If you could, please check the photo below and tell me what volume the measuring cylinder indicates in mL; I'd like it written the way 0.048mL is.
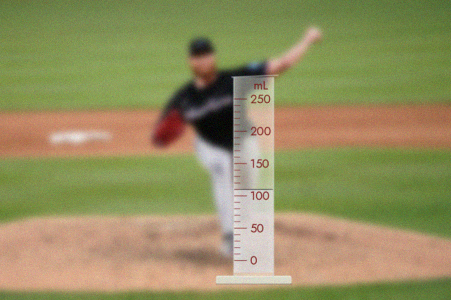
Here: 110mL
